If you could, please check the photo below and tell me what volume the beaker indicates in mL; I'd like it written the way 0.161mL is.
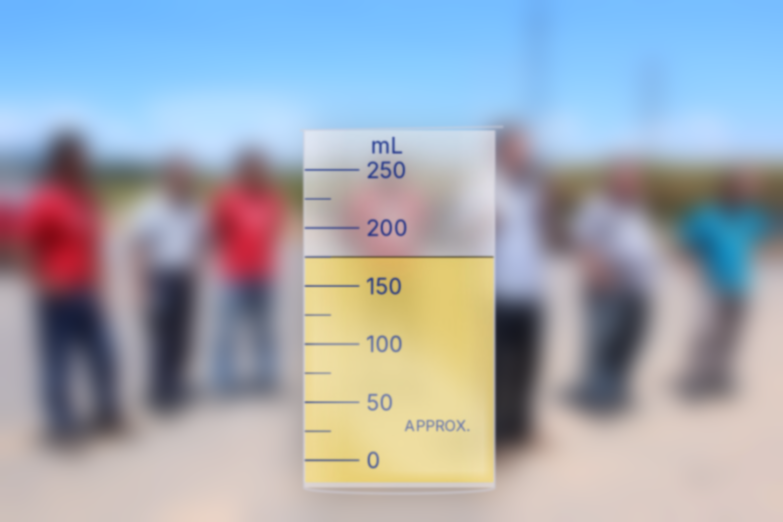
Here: 175mL
